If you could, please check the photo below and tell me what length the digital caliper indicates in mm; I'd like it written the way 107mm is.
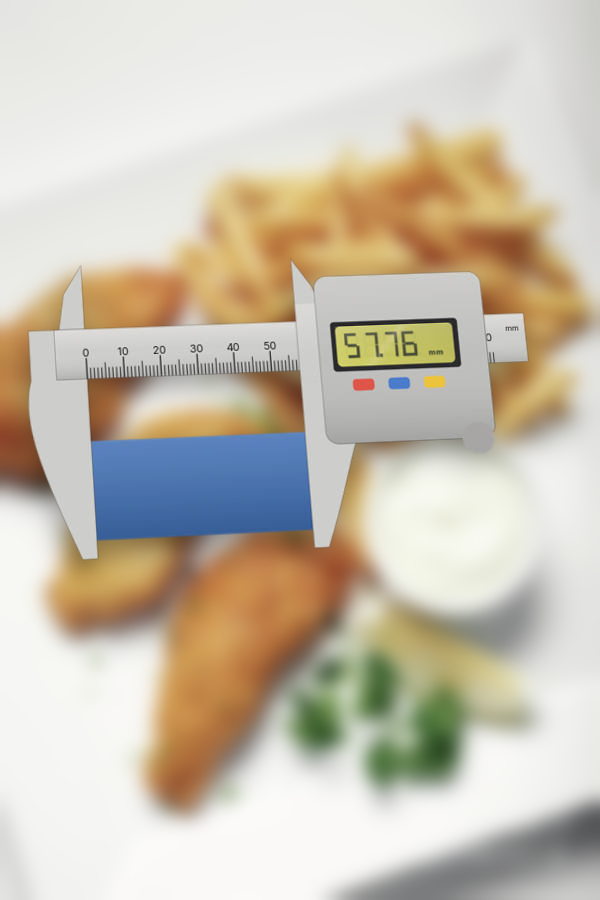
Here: 57.76mm
